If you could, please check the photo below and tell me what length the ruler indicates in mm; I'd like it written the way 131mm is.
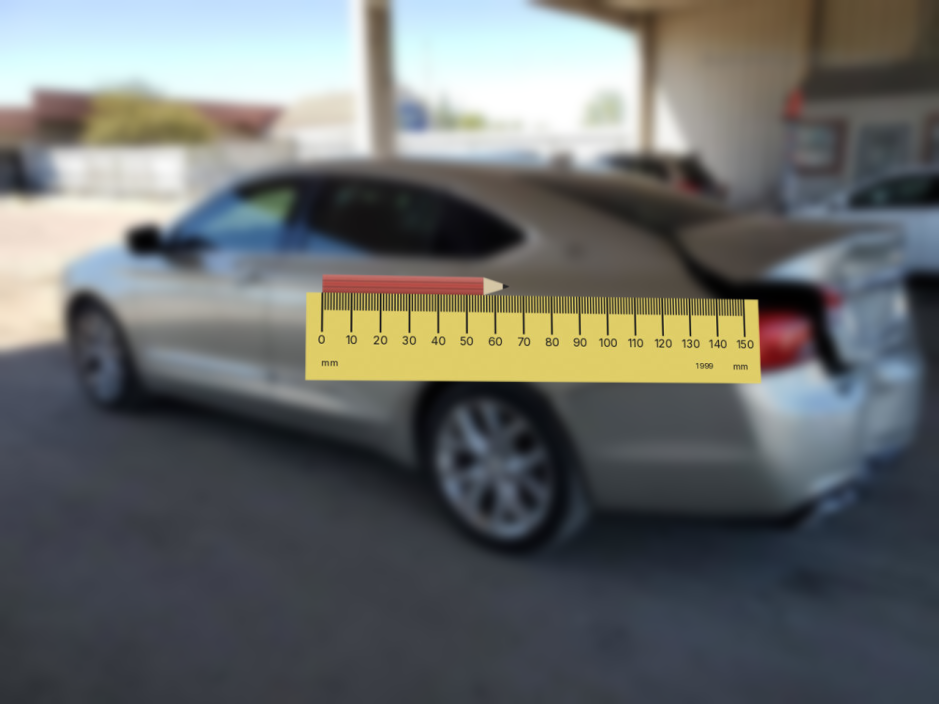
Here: 65mm
